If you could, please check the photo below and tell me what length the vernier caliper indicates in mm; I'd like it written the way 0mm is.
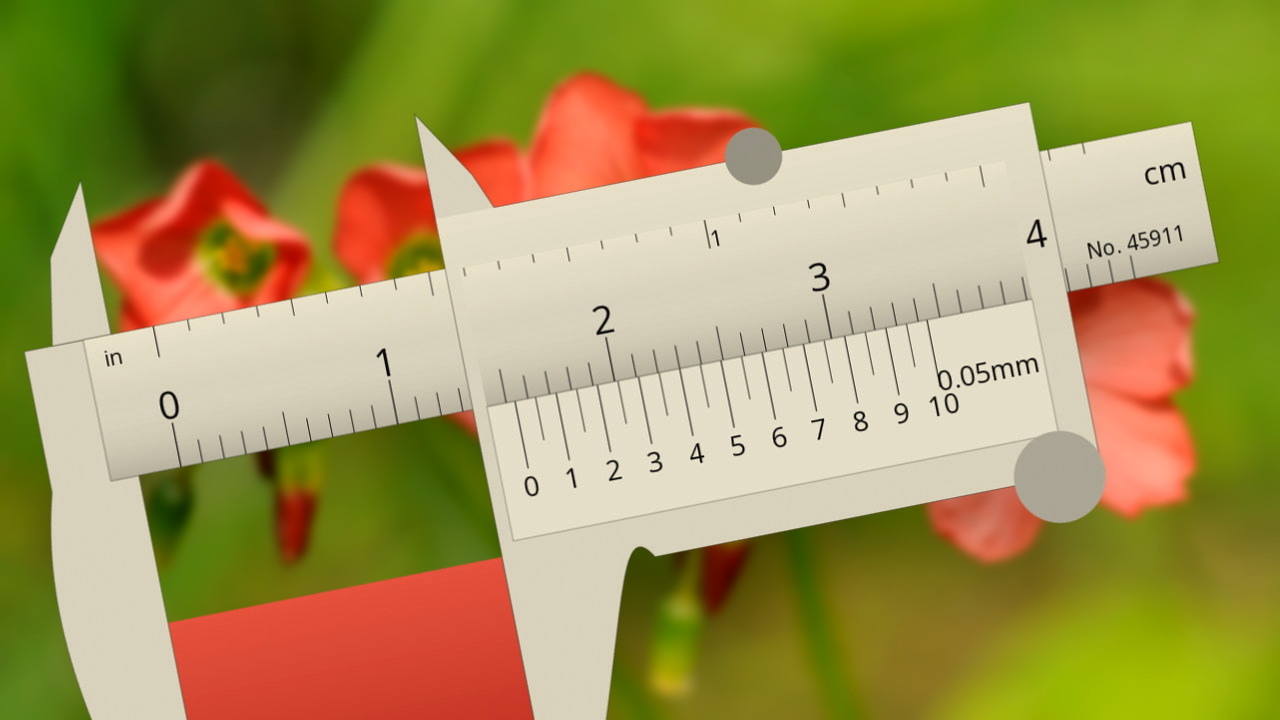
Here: 15.4mm
